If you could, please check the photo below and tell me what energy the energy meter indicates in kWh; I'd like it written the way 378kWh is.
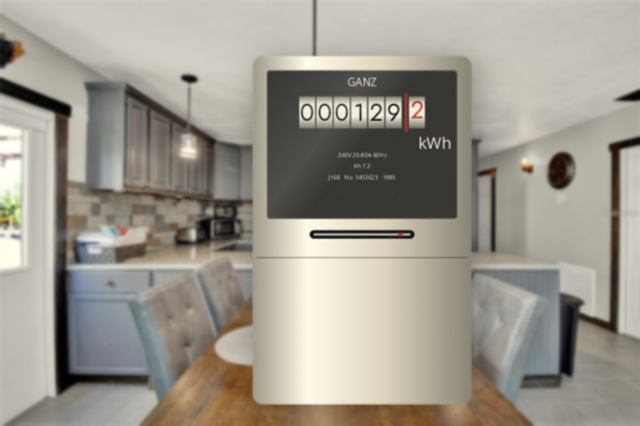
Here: 129.2kWh
